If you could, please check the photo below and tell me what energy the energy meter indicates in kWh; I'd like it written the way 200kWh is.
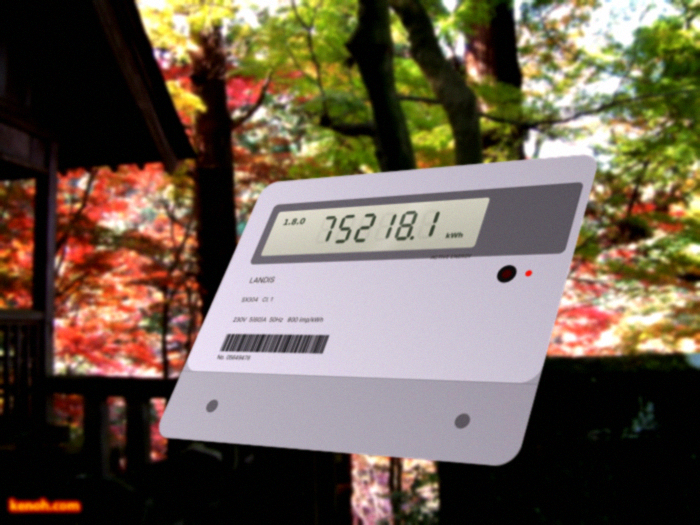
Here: 75218.1kWh
